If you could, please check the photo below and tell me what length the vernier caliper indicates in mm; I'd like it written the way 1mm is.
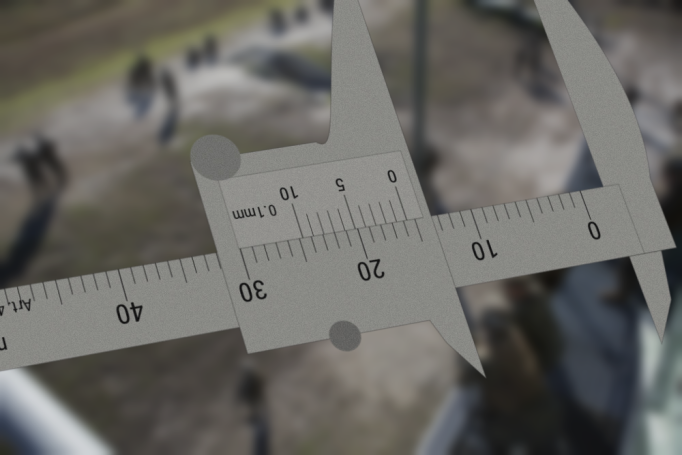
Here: 15.7mm
